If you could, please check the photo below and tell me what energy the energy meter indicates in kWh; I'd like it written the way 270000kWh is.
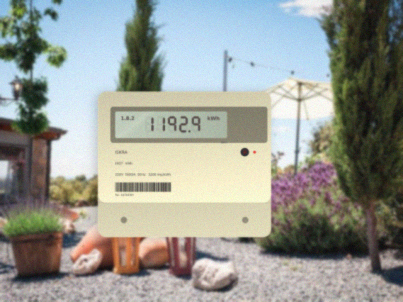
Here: 1192.9kWh
